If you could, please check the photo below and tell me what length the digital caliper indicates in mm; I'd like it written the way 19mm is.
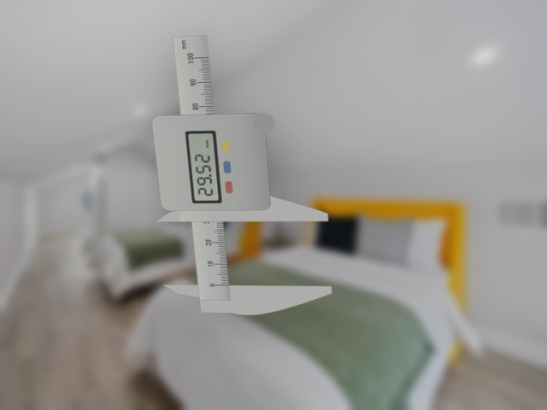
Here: 29.52mm
